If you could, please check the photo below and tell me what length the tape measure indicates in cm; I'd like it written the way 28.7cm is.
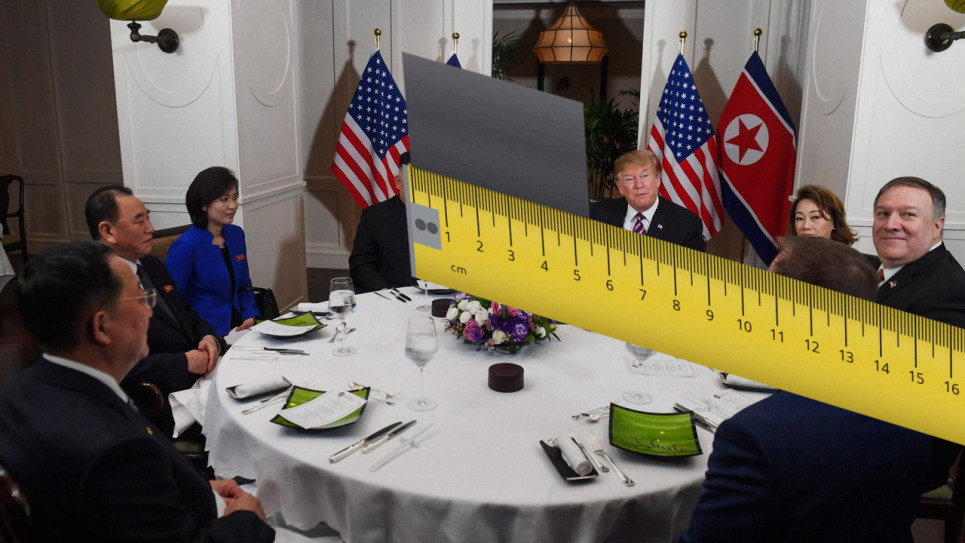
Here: 5.5cm
